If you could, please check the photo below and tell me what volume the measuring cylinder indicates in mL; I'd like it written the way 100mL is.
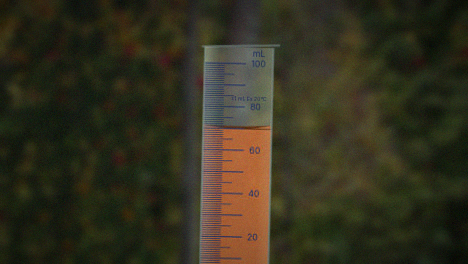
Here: 70mL
